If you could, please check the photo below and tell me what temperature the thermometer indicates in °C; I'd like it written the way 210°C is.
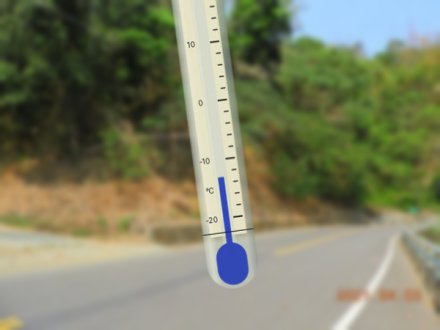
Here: -13°C
